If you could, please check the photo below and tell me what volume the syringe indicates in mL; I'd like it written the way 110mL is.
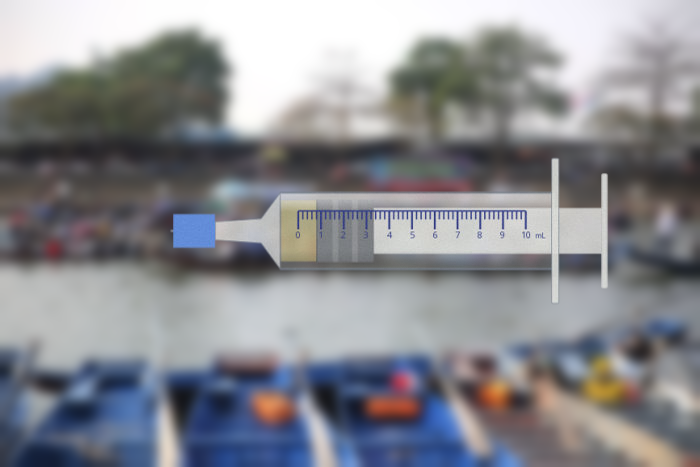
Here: 0.8mL
